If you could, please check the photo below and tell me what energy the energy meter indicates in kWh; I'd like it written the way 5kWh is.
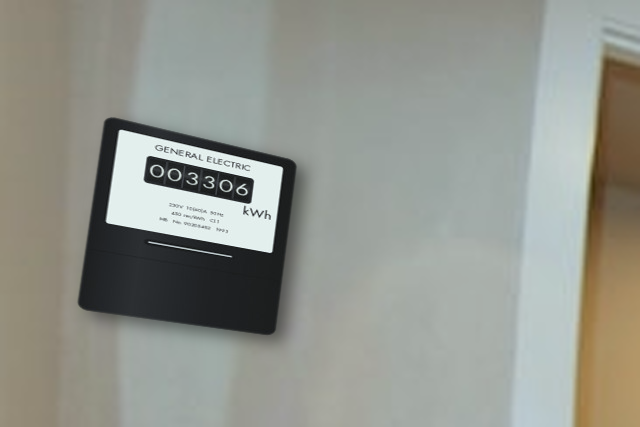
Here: 3306kWh
